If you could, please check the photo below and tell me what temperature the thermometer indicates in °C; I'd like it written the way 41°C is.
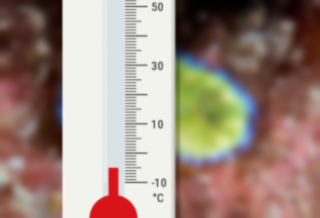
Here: -5°C
